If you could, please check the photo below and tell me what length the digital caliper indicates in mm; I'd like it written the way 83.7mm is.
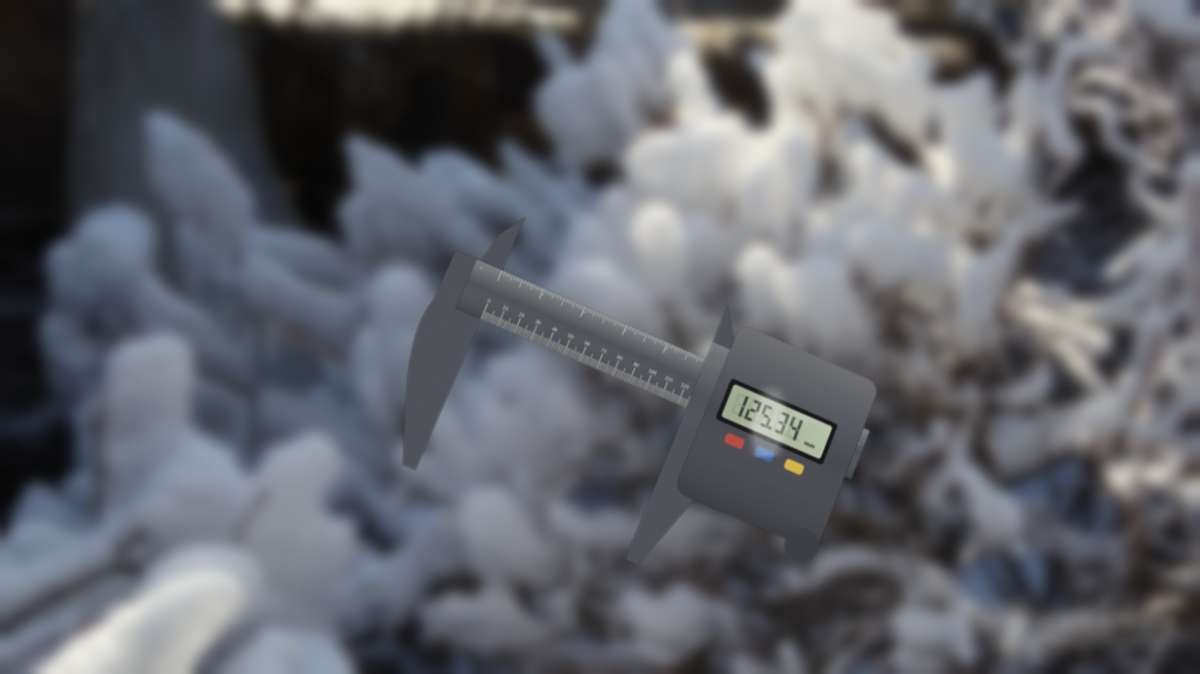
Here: 125.34mm
